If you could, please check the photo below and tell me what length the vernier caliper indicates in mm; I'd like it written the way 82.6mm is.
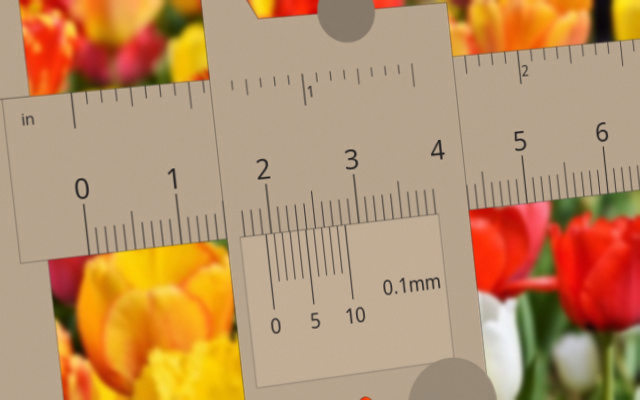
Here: 19.4mm
